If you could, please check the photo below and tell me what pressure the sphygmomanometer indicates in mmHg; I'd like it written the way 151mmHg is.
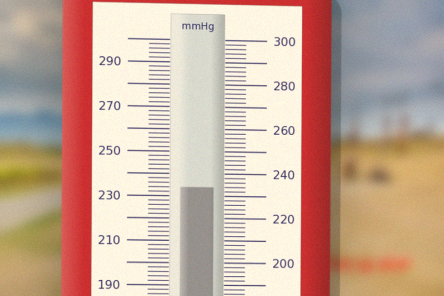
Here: 234mmHg
